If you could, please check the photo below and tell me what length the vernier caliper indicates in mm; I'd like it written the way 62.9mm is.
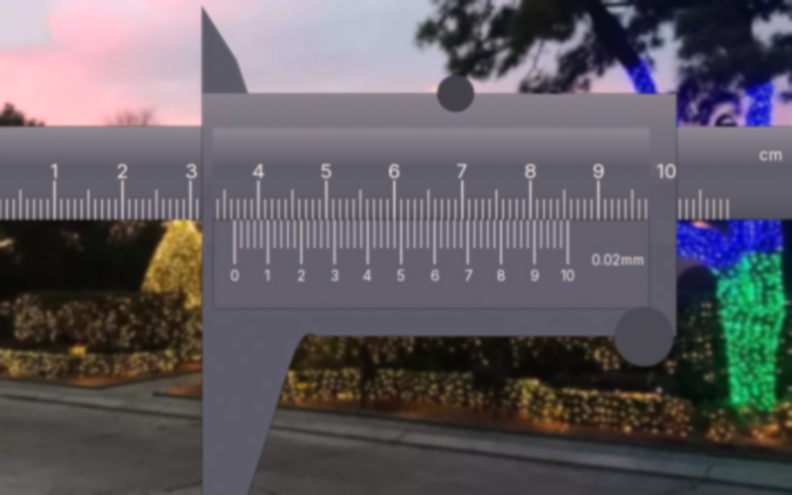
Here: 36.5mm
